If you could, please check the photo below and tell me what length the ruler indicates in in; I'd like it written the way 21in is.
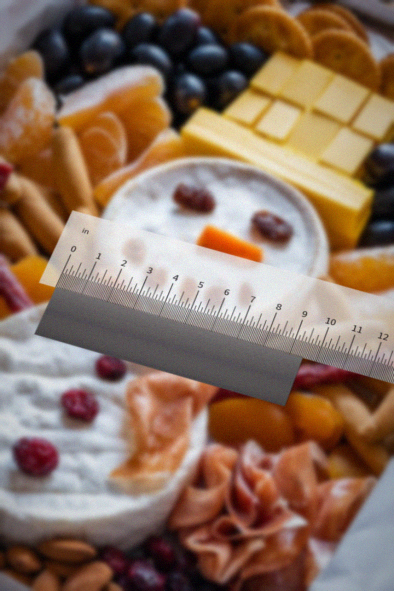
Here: 9.5in
